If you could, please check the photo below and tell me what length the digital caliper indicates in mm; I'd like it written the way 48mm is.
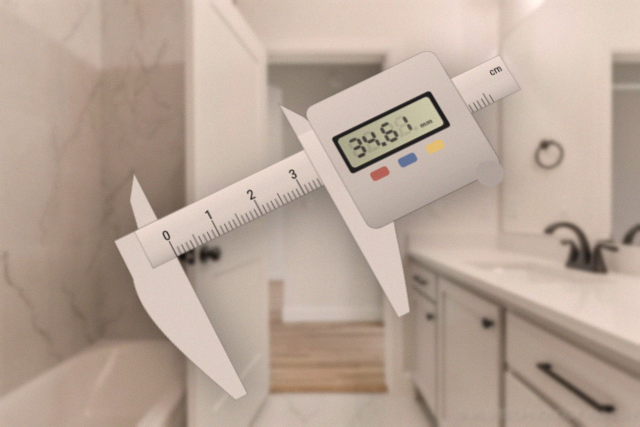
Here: 34.61mm
